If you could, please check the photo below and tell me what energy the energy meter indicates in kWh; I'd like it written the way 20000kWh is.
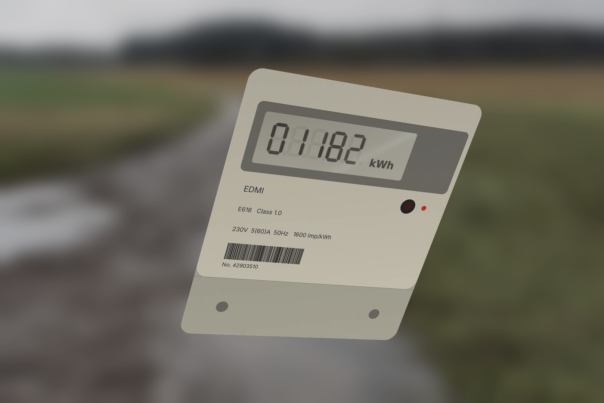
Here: 1182kWh
